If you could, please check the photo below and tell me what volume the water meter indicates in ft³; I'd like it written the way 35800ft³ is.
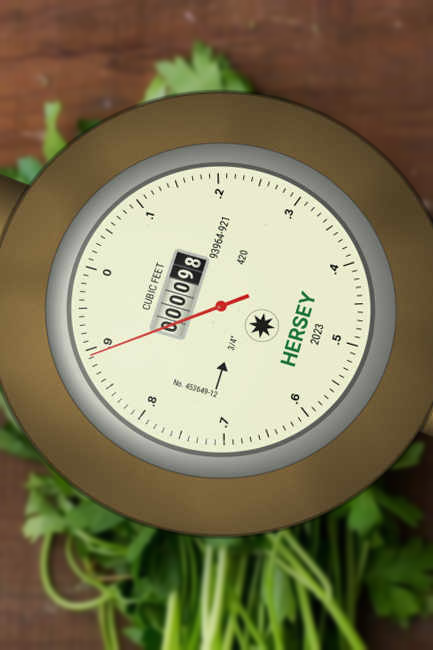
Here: 97.89ft³
